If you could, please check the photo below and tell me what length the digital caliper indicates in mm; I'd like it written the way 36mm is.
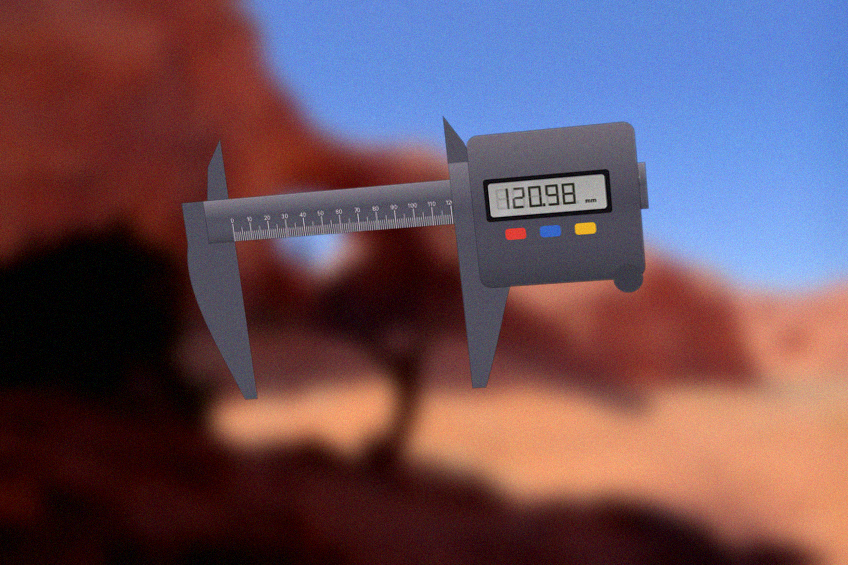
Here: 120.98mm
